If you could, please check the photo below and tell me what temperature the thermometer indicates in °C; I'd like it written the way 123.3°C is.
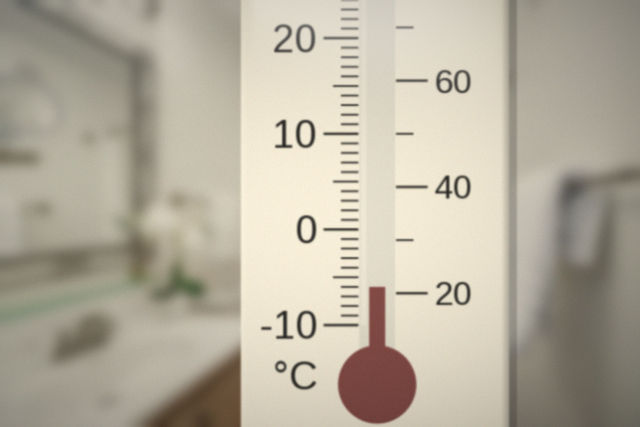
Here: -6°C
